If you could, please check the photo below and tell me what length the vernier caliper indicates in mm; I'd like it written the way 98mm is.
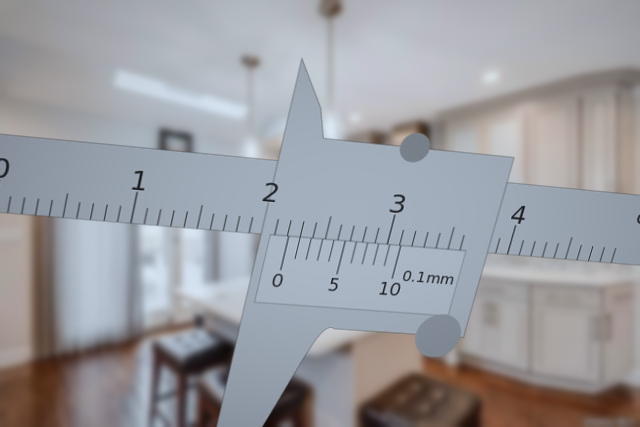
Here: 22.1mm
